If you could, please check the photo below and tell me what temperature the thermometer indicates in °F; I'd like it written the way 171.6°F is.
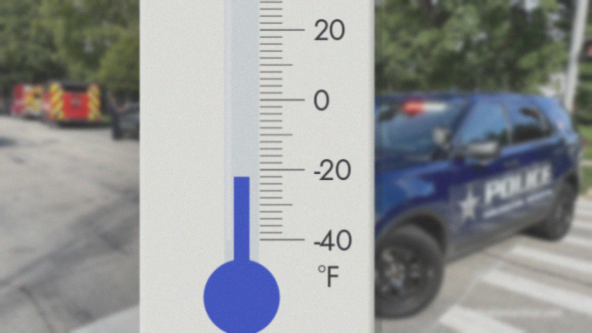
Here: -22°F
